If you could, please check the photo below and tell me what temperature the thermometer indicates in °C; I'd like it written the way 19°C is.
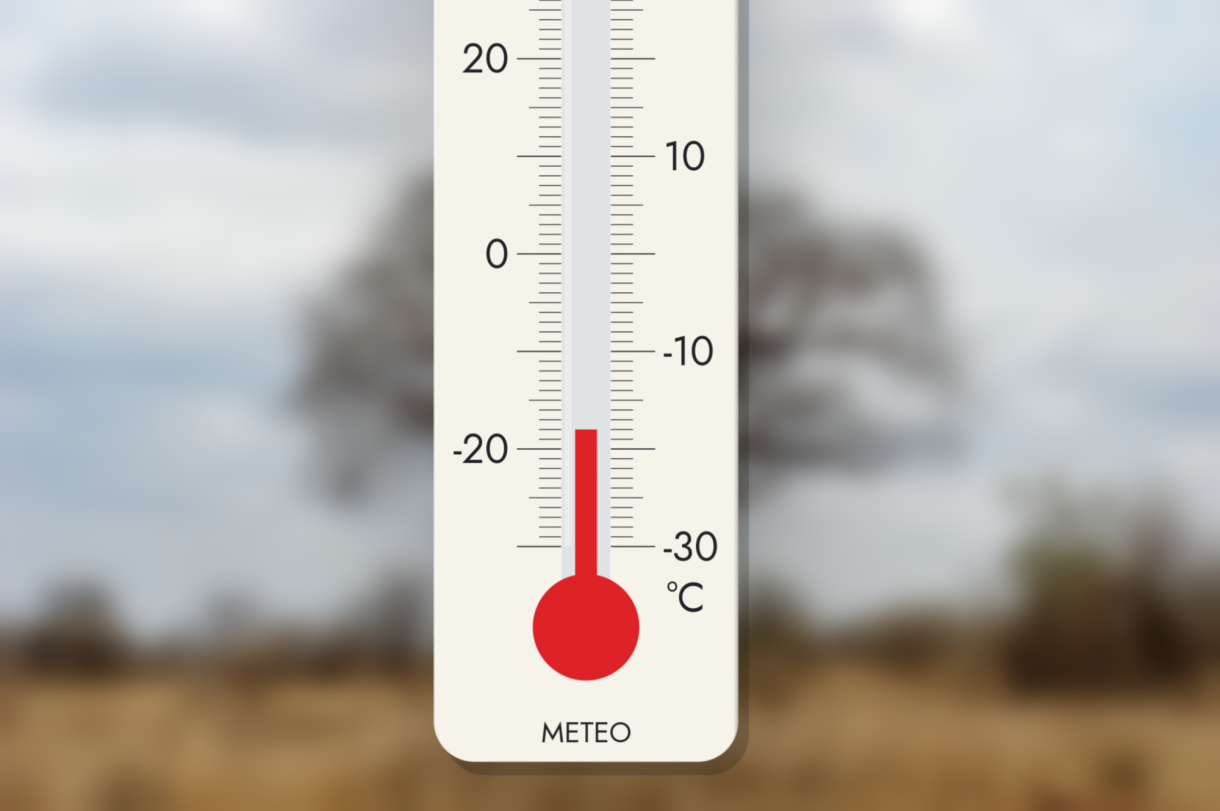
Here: -18°C
